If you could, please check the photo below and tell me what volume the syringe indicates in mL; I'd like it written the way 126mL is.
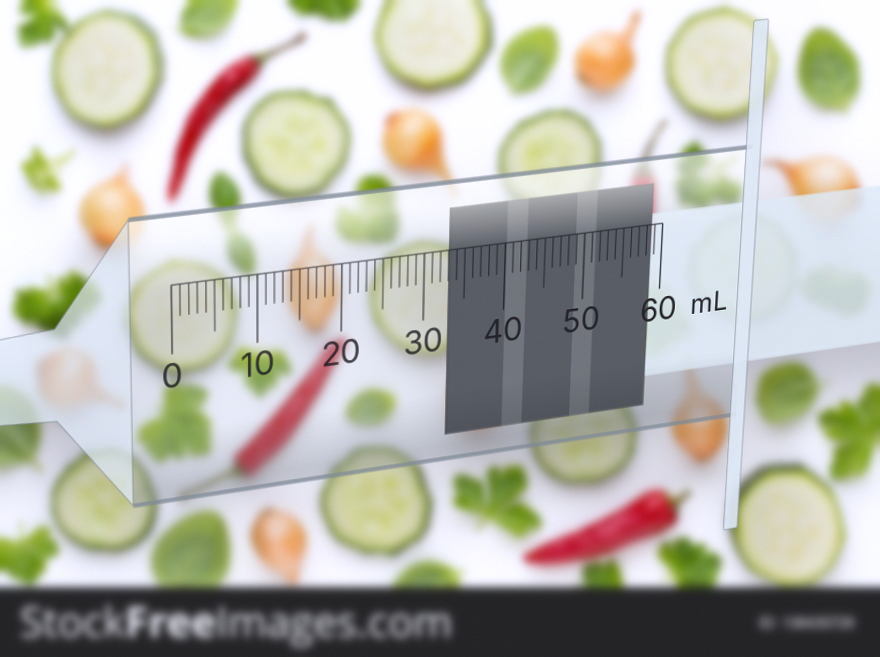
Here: 33mL
